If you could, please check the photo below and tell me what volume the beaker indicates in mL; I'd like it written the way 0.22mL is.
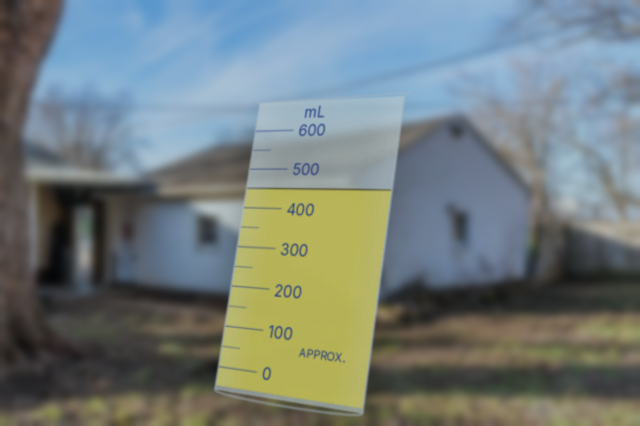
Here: 450mL
